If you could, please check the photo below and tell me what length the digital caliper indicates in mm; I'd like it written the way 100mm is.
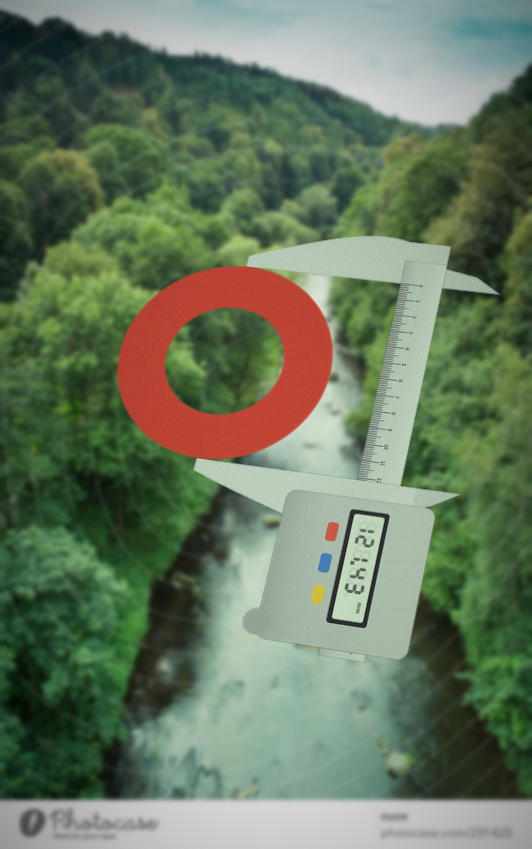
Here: 121.43mm
